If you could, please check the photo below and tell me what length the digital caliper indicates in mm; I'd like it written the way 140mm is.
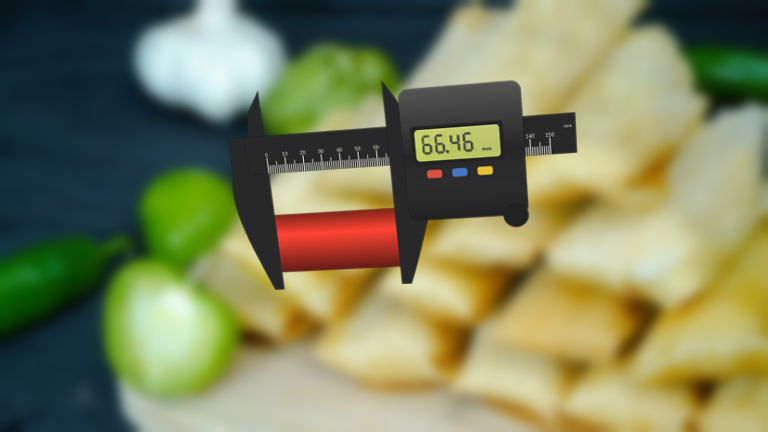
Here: 66.46mm
